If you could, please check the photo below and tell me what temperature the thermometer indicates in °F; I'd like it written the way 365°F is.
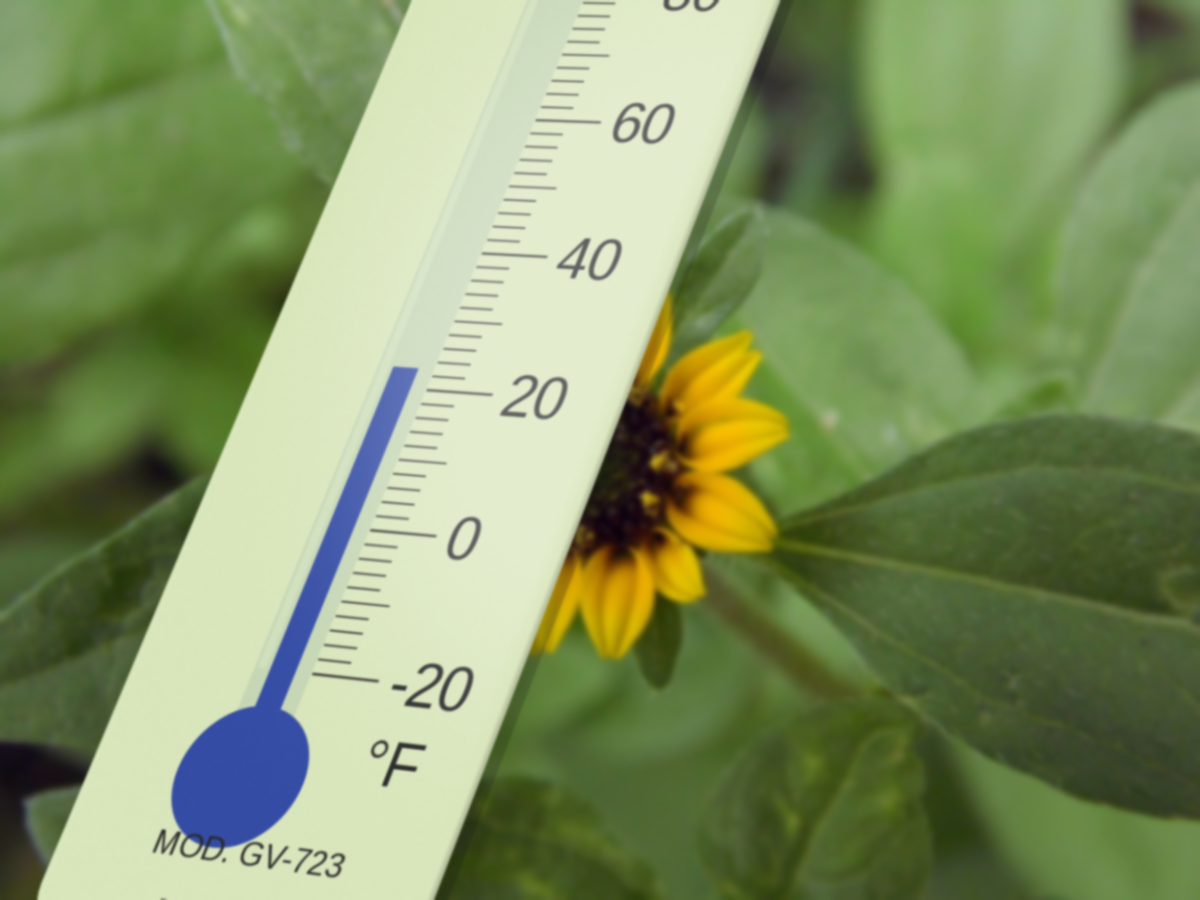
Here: 23°F
